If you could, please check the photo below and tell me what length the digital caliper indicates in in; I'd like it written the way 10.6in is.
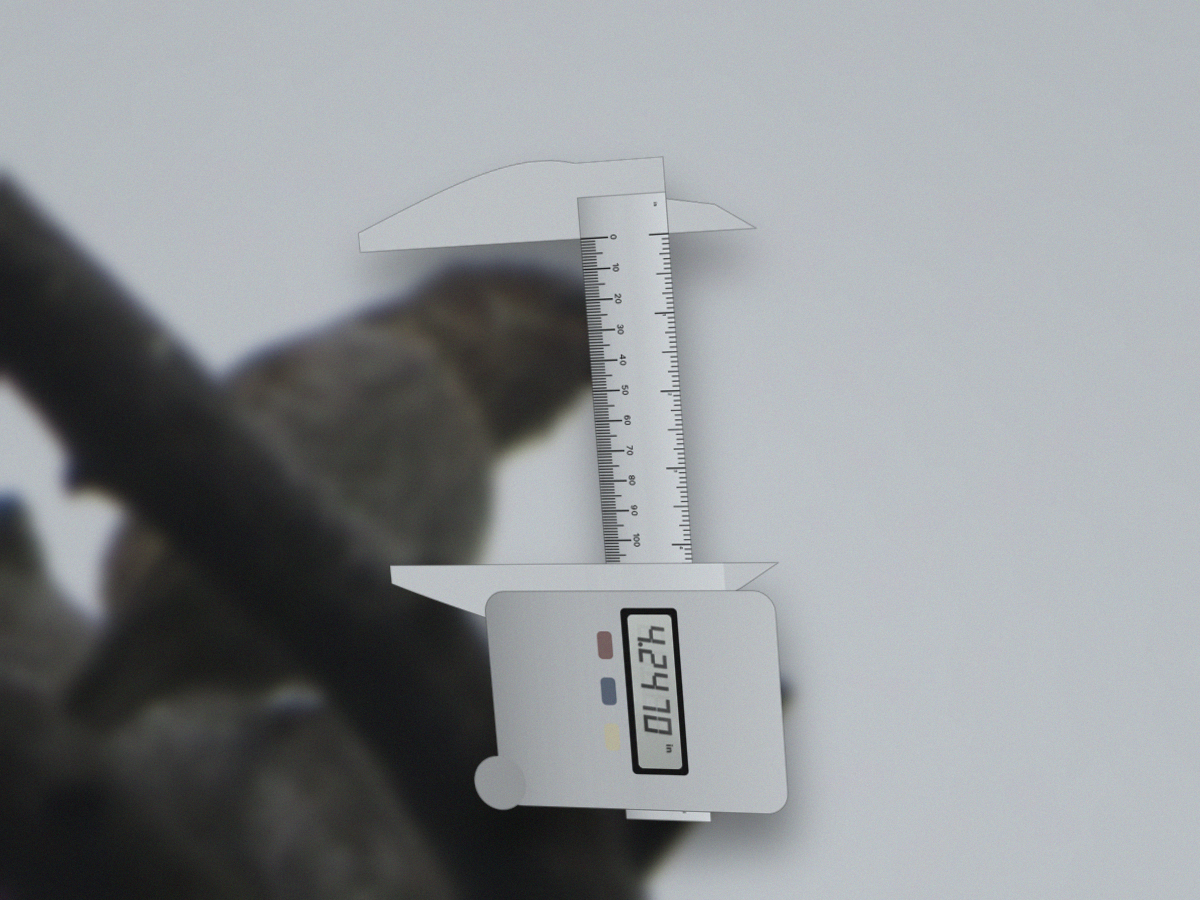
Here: 4.2470in
